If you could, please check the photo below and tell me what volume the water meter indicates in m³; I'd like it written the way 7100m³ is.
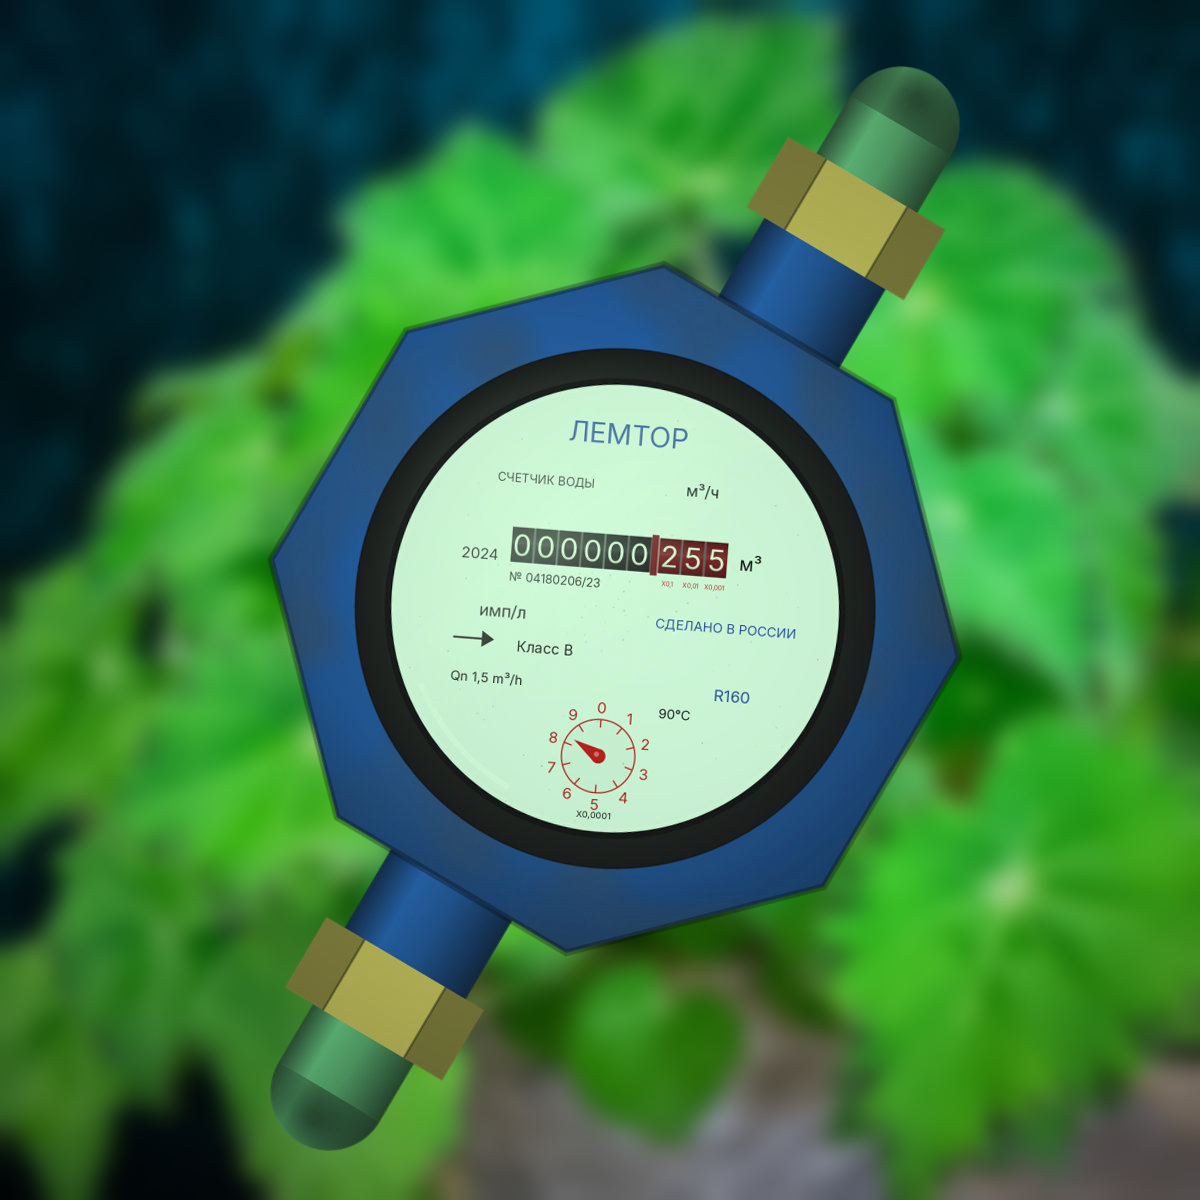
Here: 0.2558m³
